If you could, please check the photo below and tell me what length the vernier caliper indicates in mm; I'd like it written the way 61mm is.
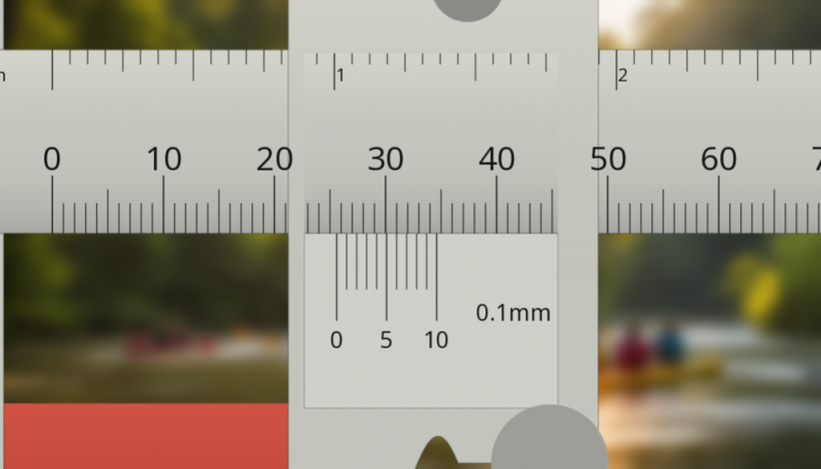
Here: 25.6mm
